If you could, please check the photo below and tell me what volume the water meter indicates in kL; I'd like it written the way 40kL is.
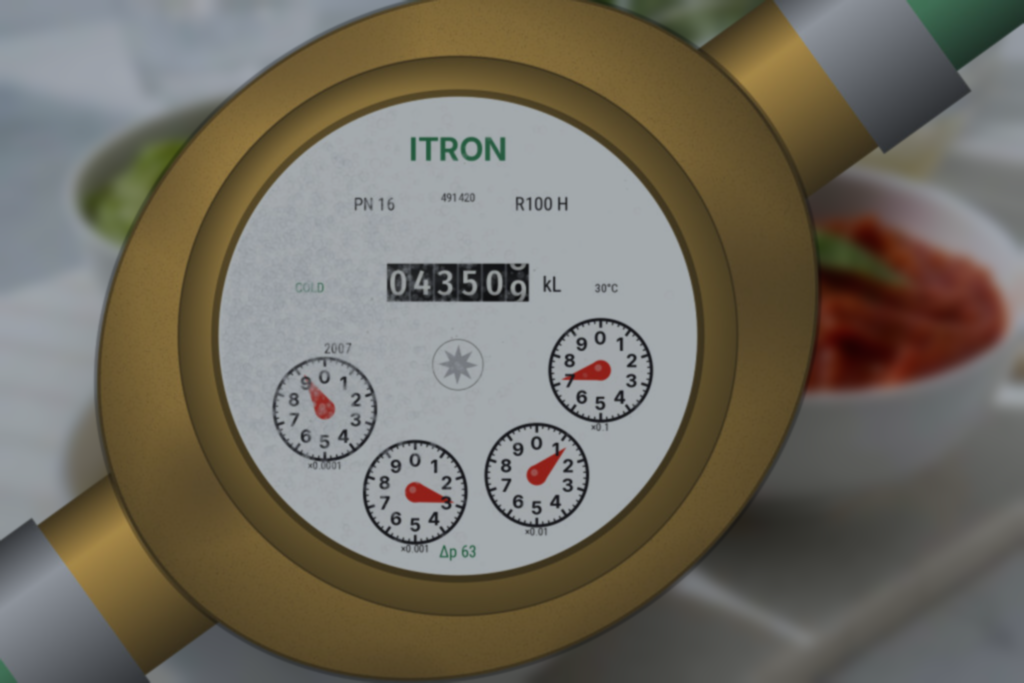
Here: 43508.7129kL
